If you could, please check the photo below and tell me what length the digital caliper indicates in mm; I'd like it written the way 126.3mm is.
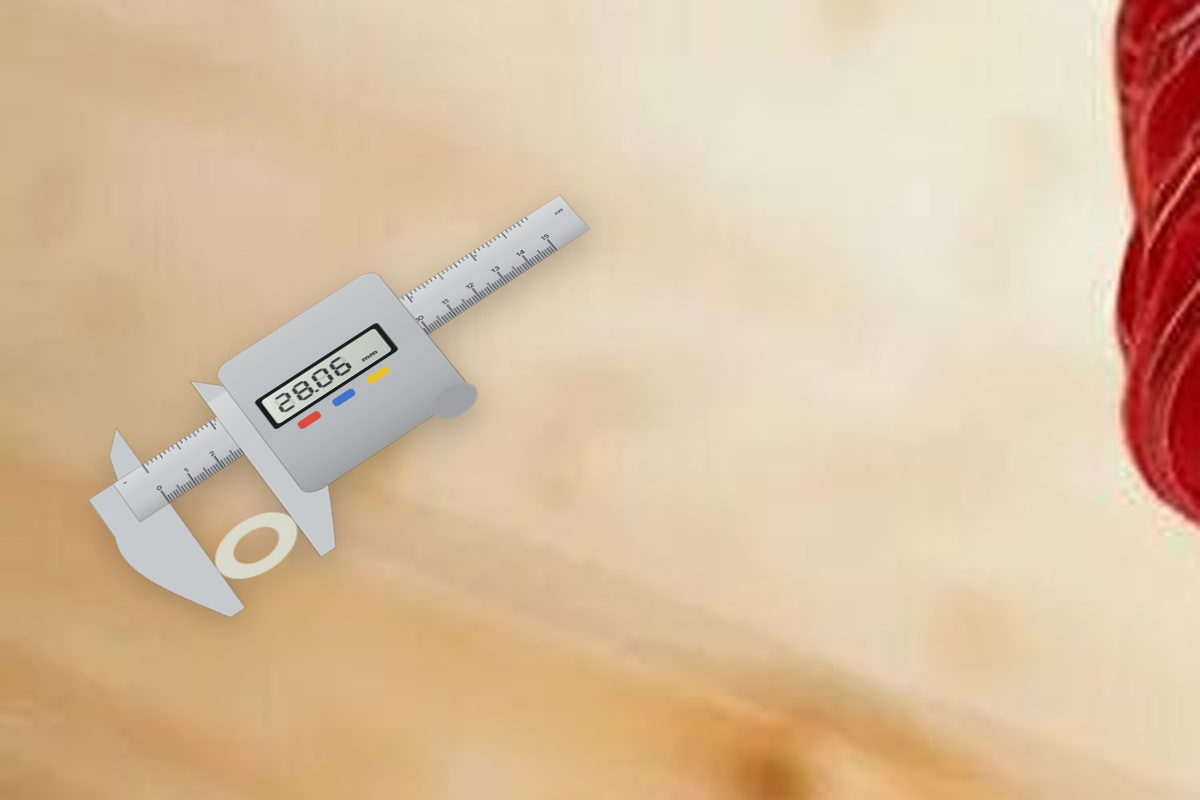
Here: 28.06mm
